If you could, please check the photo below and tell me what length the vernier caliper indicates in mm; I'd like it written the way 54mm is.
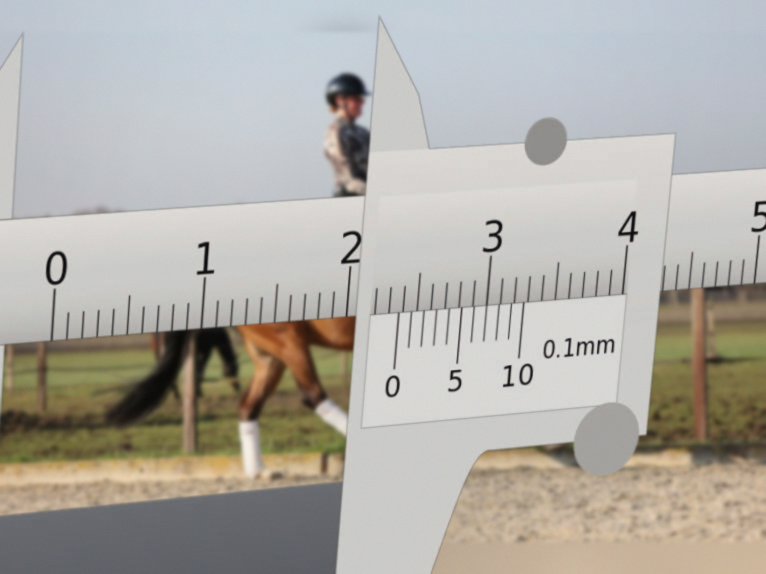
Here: 23.7mm
